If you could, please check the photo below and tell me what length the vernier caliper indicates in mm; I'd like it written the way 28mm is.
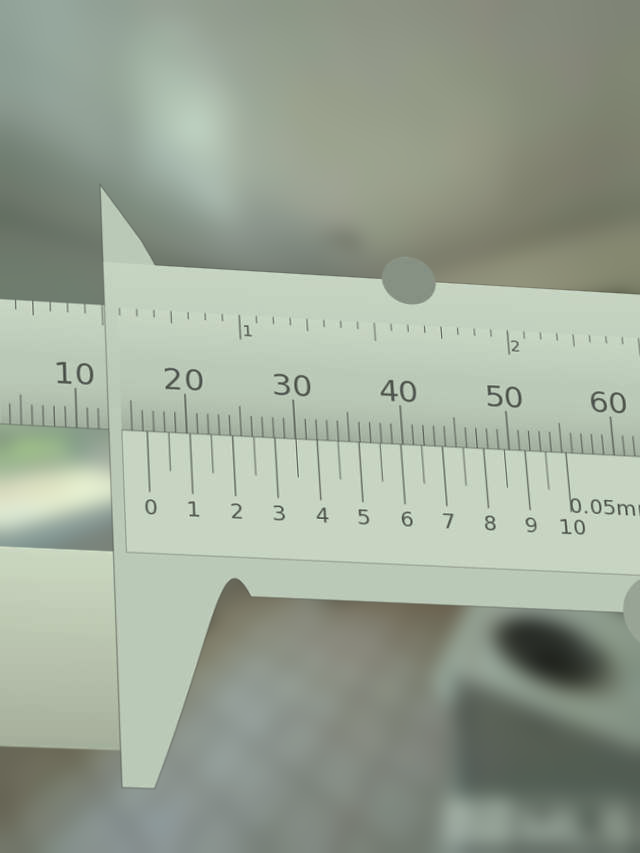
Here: 16.4mm
